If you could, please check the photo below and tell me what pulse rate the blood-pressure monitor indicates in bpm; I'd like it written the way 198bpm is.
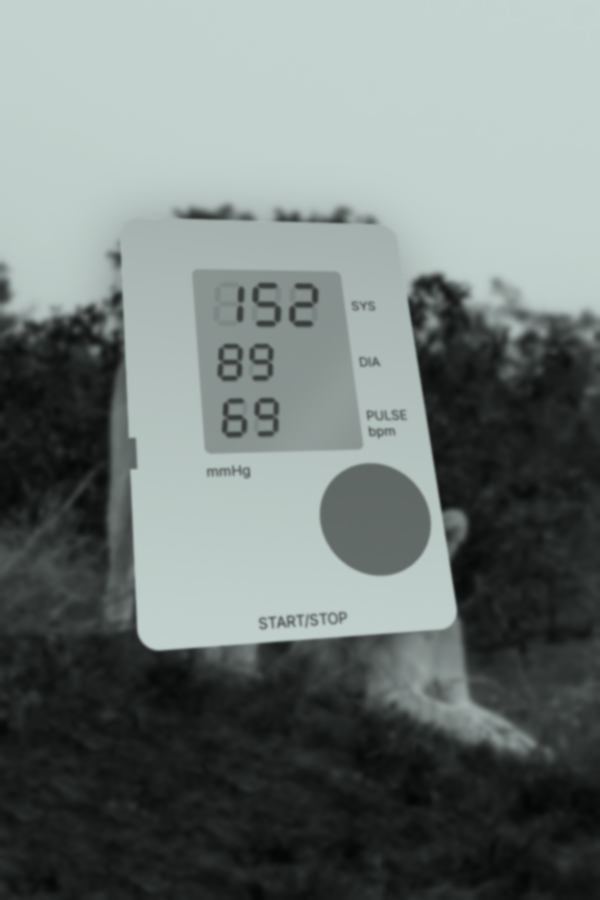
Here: 69bpm
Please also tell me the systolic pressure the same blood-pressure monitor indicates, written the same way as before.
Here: 152mmHg
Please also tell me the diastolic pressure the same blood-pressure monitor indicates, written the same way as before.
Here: 89mmHg
